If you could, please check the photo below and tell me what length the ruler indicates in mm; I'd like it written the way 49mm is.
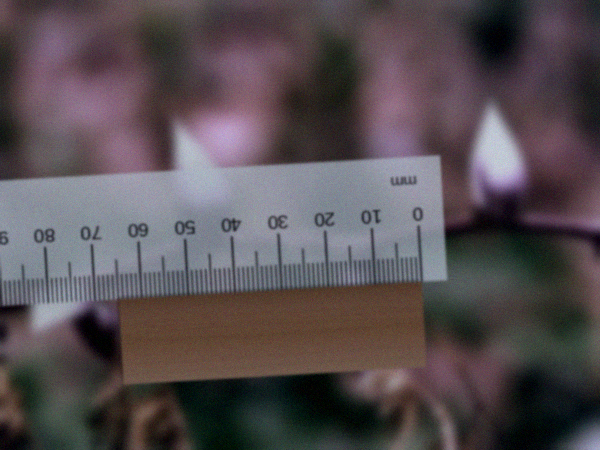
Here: 65mm
